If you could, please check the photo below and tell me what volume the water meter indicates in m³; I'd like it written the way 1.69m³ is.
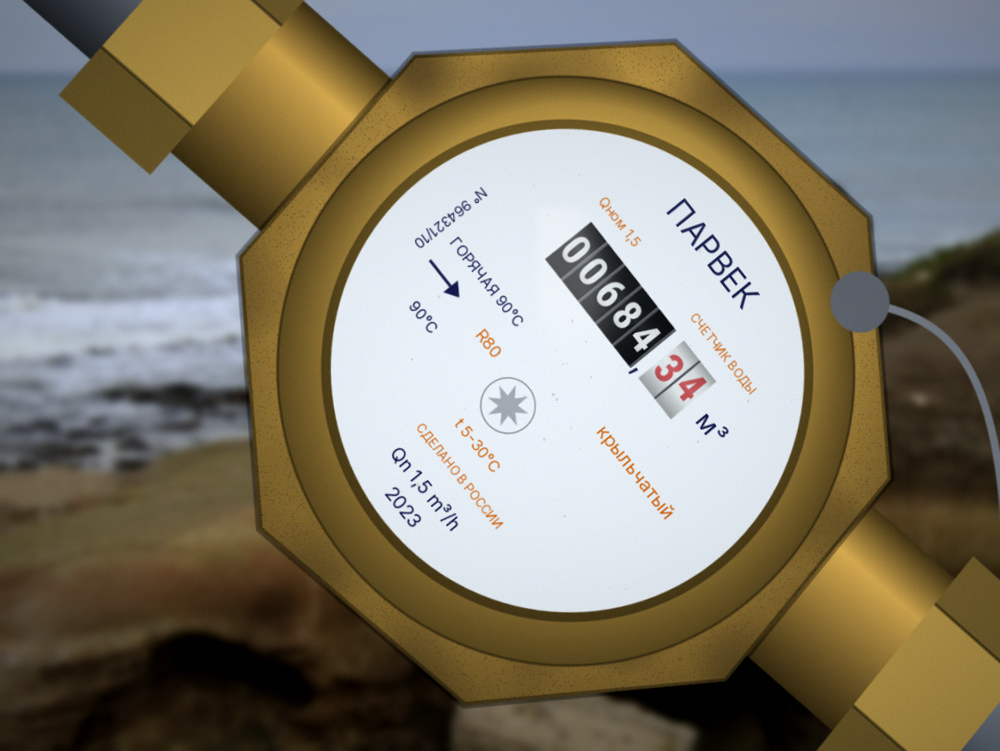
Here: 684.34m³
